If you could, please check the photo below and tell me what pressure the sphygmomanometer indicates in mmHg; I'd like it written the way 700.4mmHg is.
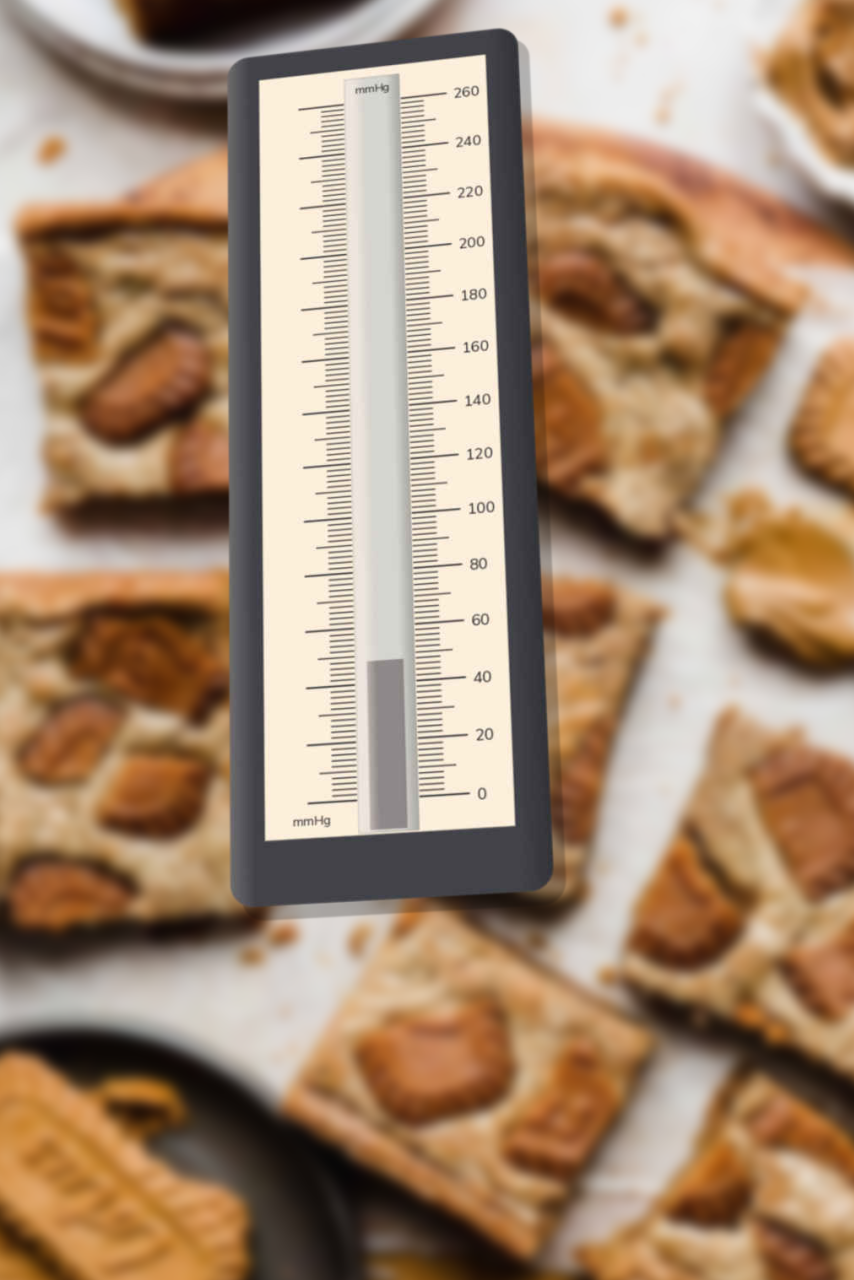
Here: 48mmHg
